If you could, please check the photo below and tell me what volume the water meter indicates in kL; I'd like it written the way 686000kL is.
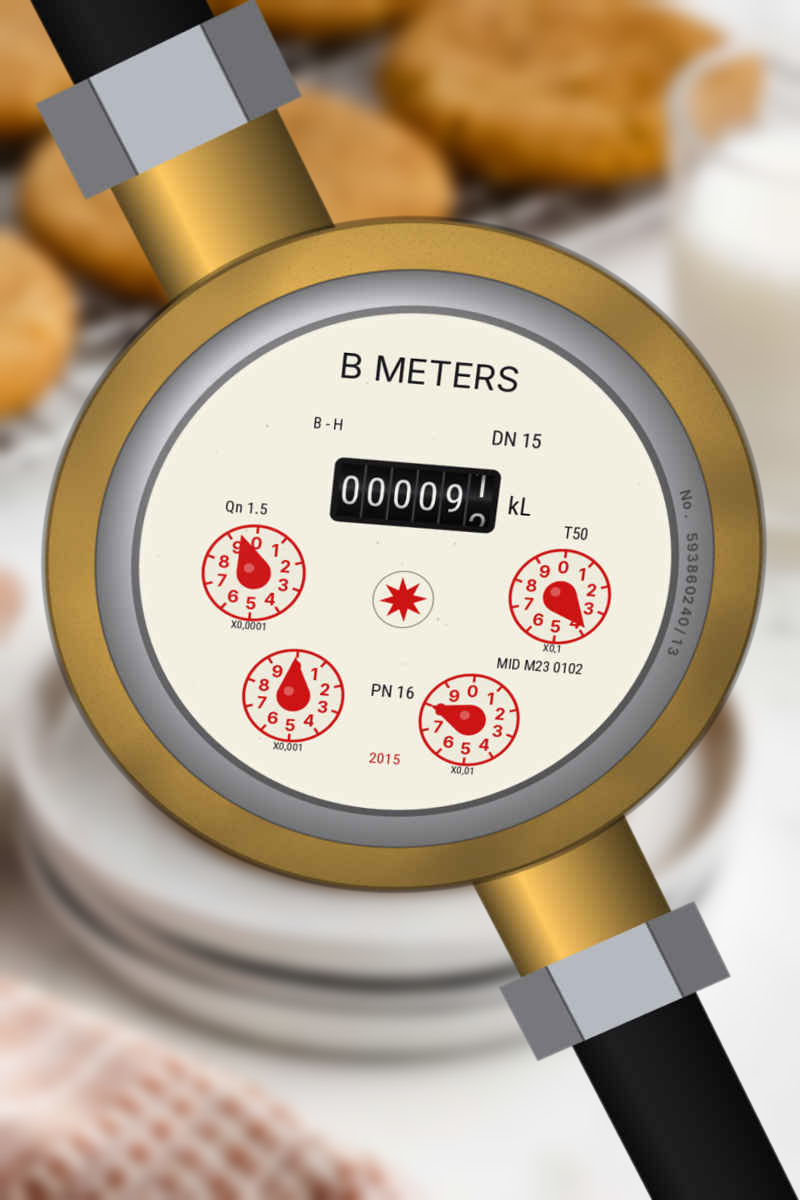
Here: 91.3799kL
